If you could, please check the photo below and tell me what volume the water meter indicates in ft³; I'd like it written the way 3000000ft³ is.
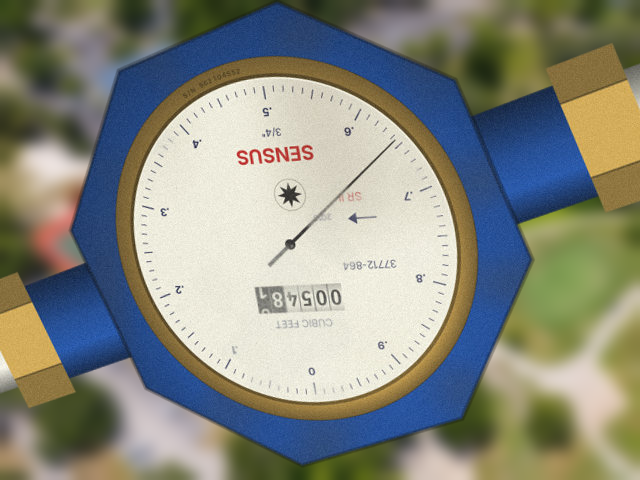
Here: 5480.64ft³
